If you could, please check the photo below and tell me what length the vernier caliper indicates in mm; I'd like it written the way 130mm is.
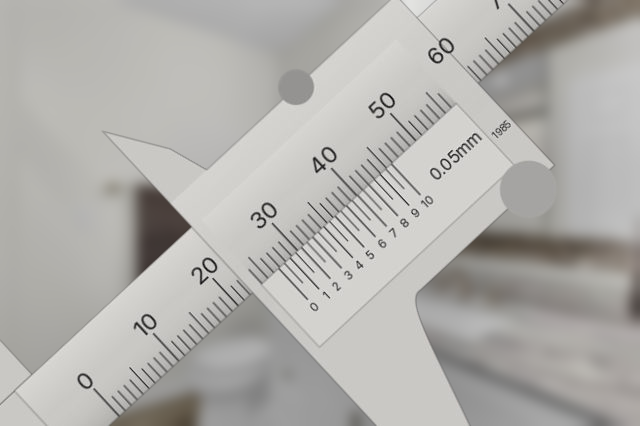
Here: 26.8mm
